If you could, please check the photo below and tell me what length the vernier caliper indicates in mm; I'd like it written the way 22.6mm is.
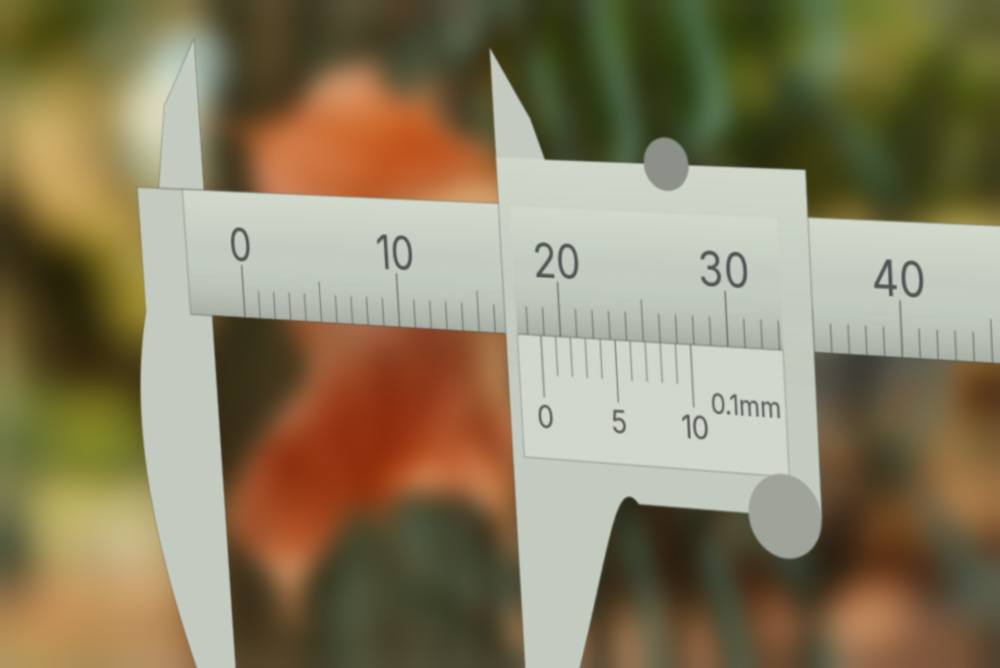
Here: 18.8mm
